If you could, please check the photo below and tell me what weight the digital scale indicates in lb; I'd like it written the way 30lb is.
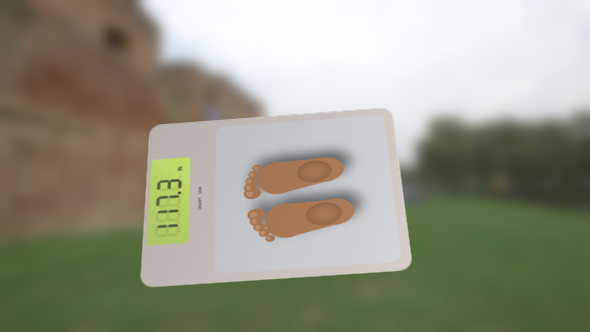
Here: 117.3lb
